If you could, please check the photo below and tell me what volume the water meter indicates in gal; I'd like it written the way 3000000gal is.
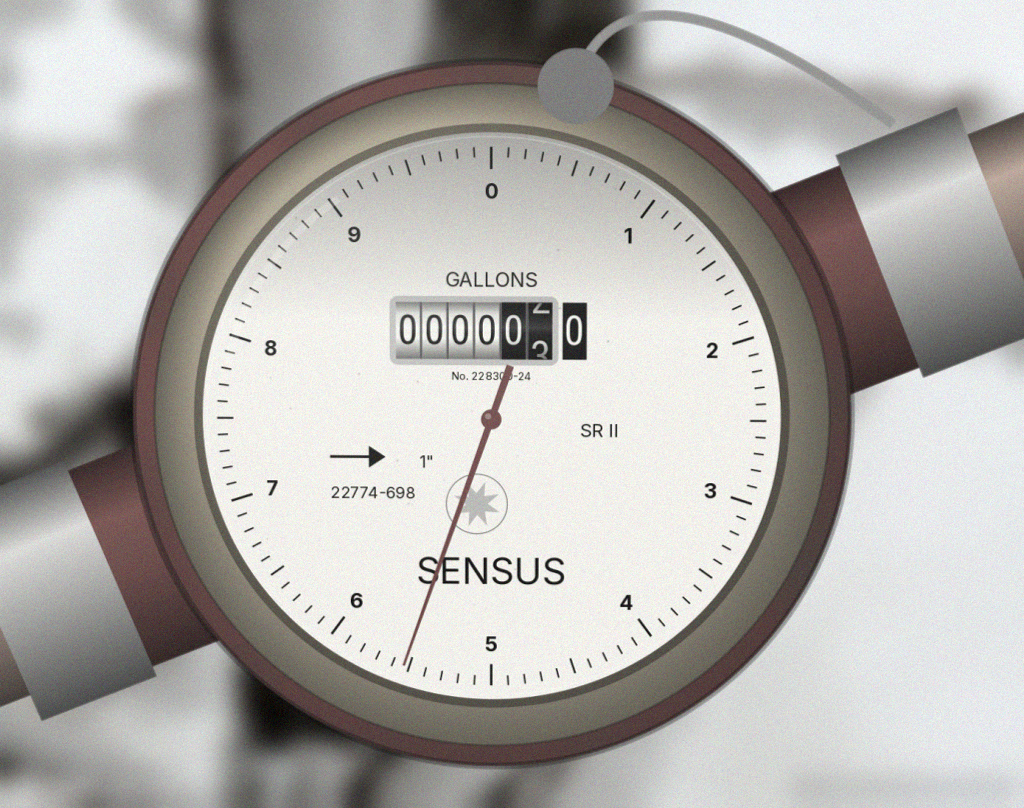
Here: 25.5gal
